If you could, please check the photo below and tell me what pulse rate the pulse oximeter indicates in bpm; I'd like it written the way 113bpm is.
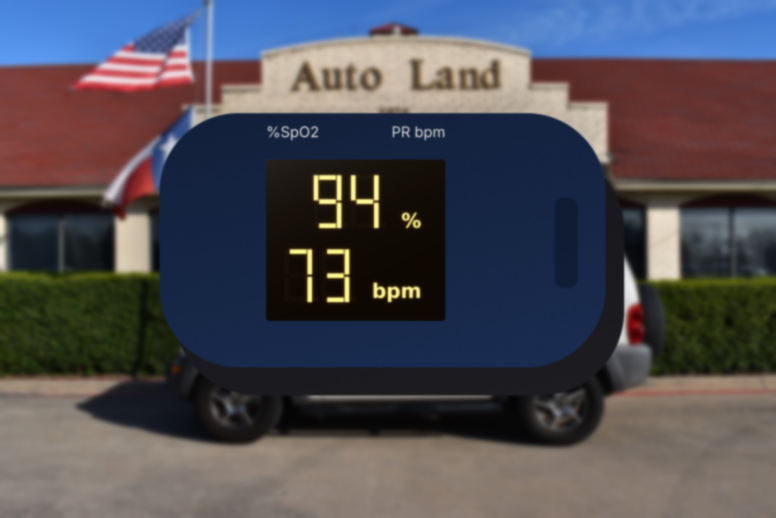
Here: 73bpm
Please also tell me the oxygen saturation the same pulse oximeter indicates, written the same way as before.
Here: 94%
